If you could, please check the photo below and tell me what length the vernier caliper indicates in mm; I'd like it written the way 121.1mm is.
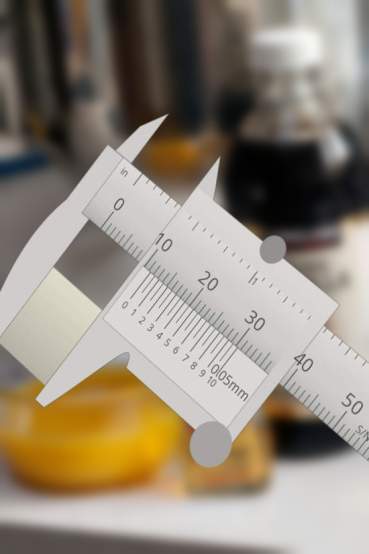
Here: 11.4mm
